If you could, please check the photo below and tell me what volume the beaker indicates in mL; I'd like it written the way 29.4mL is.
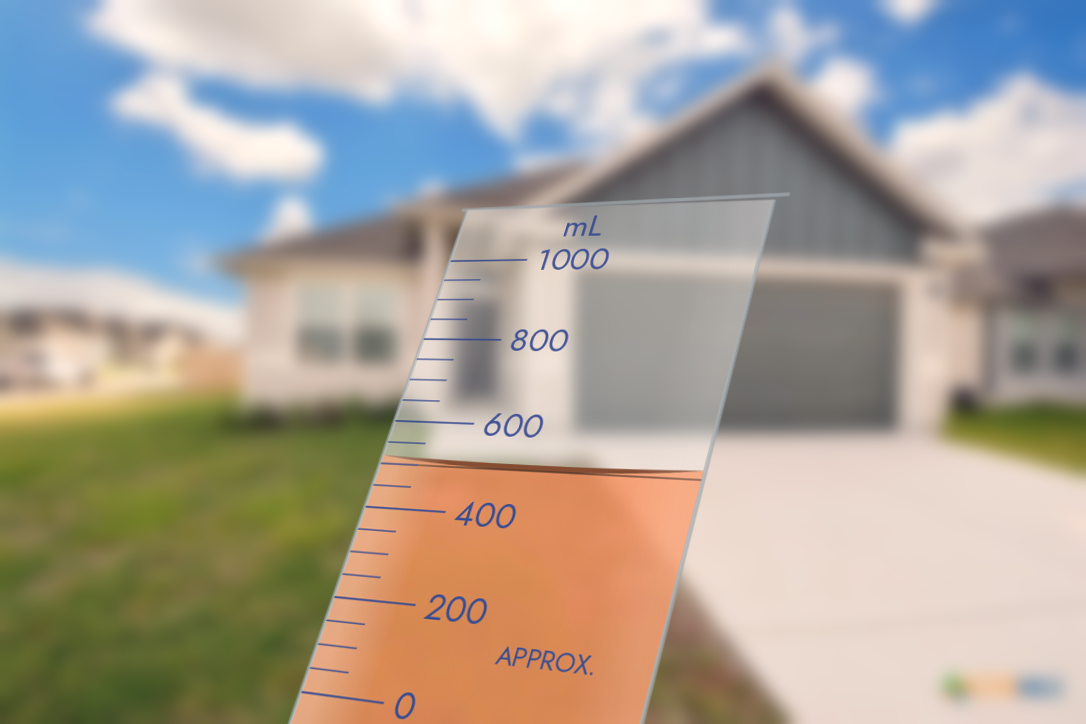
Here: 500mL
